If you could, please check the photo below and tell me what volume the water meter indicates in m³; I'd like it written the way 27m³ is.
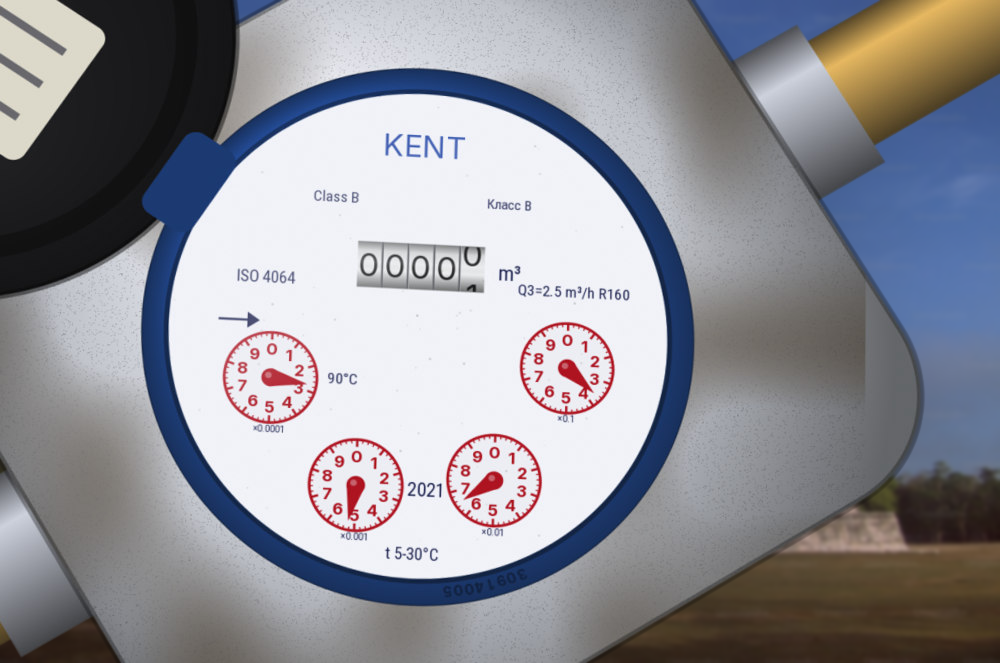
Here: 0.3652m³
